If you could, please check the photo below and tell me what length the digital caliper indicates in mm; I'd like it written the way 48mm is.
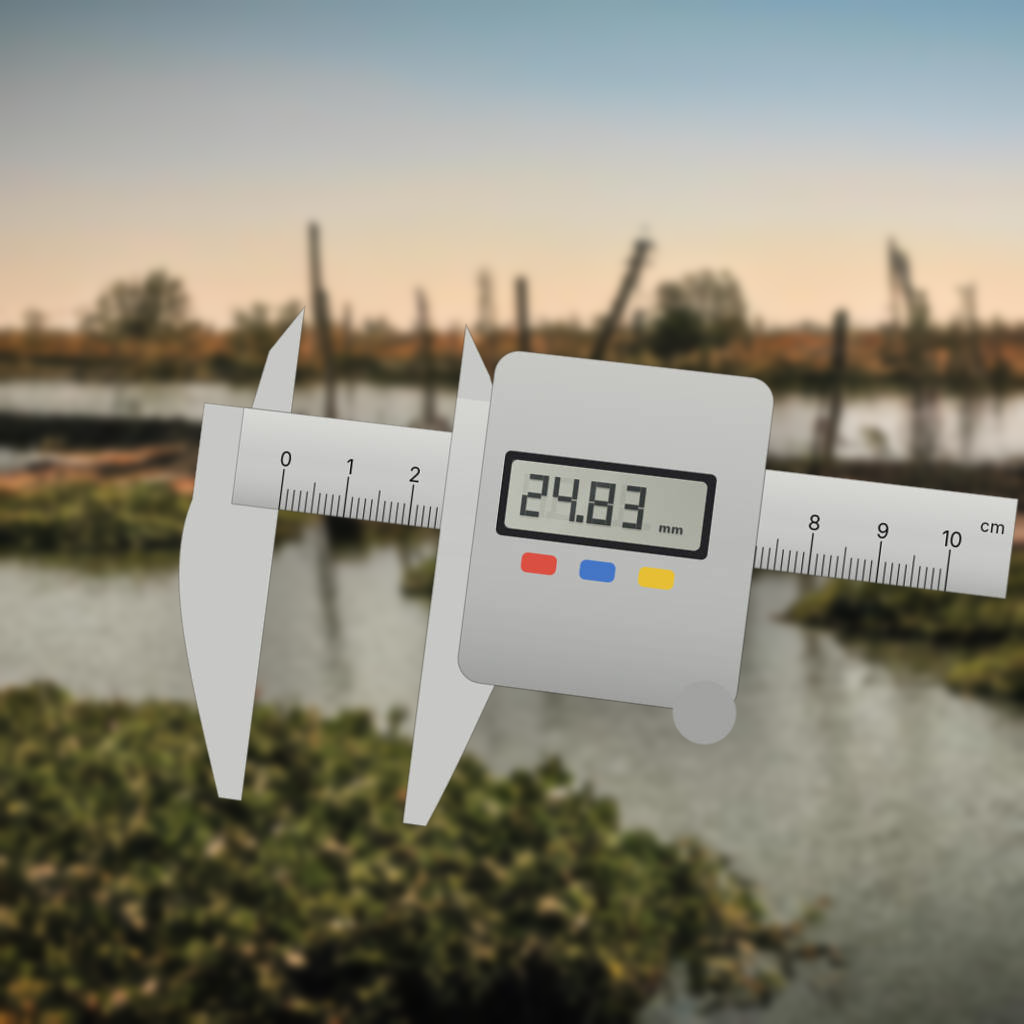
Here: 24.83mm
